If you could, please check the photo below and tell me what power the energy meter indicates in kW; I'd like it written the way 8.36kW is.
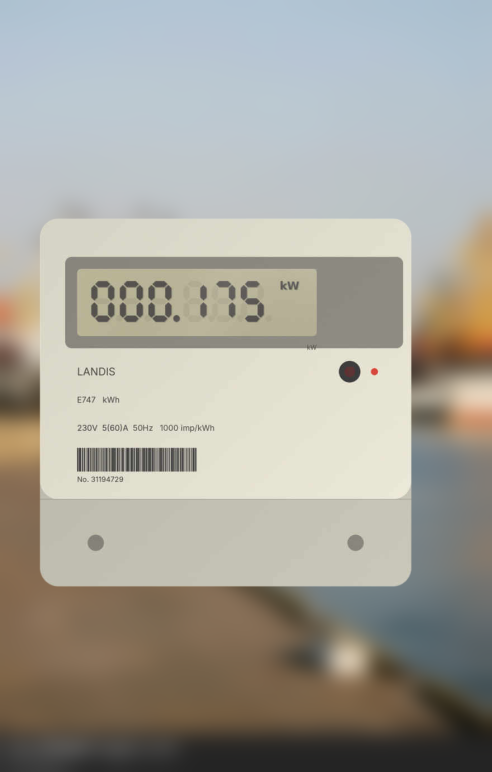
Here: 0.175kW
